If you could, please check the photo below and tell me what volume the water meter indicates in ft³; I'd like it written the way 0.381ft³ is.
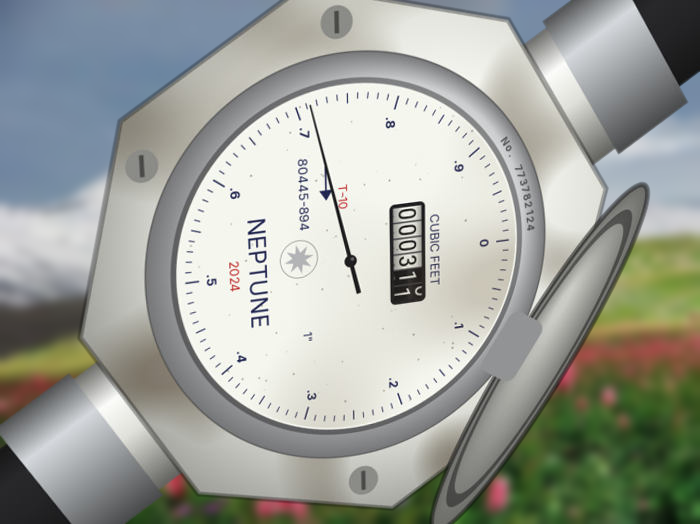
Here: 310.71ft³
